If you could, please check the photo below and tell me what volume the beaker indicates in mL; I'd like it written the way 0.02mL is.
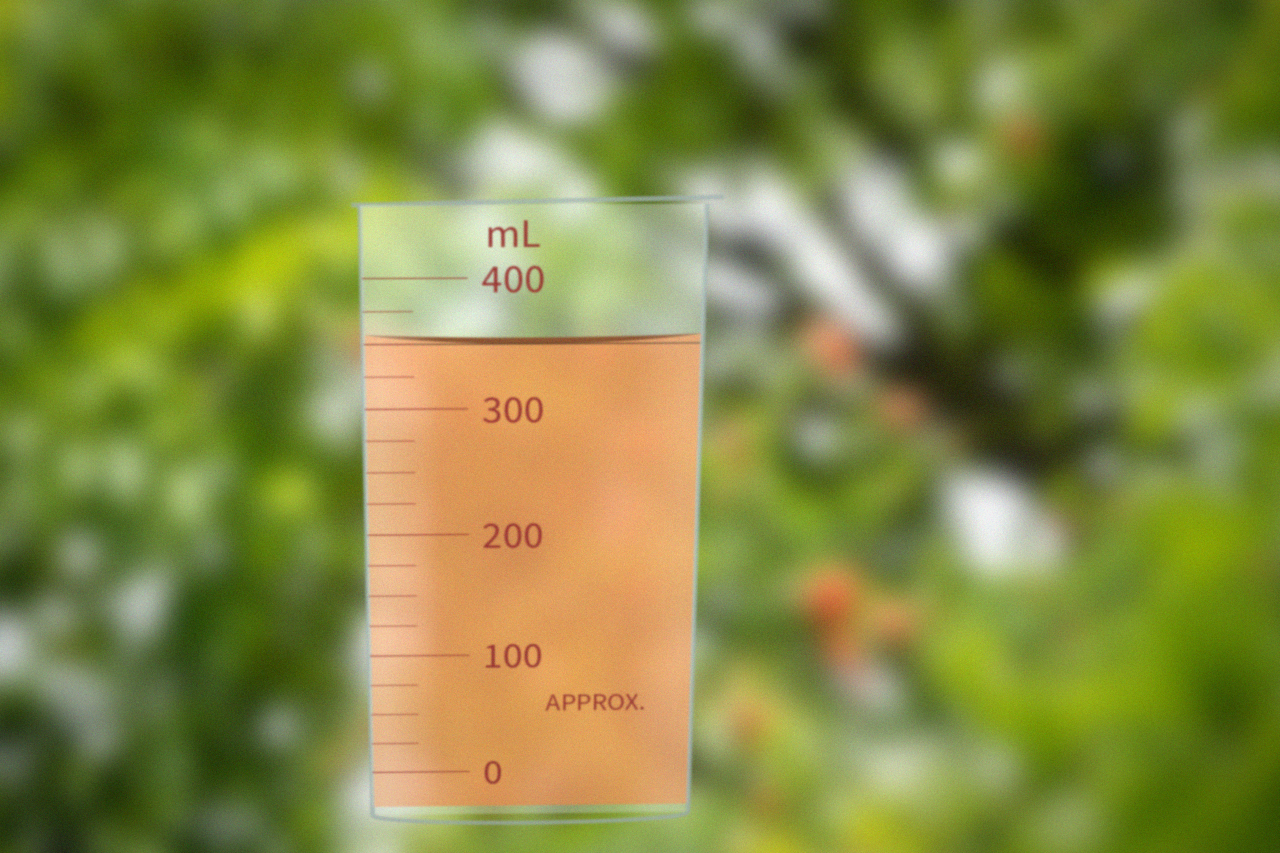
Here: 350mL
